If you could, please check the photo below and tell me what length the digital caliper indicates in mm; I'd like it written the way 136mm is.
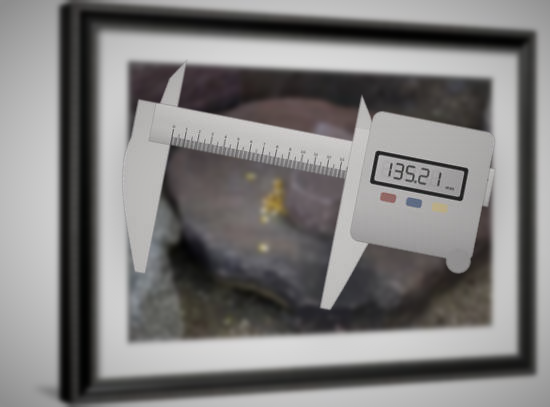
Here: 135.21mm
